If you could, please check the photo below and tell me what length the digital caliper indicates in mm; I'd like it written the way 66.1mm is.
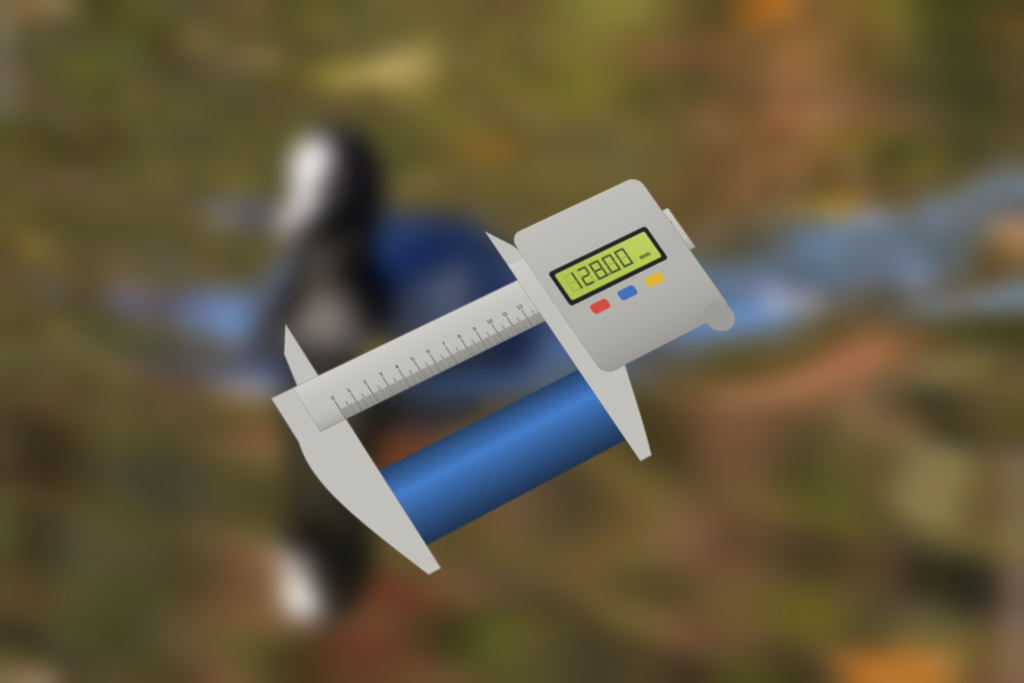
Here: 128.00mm
